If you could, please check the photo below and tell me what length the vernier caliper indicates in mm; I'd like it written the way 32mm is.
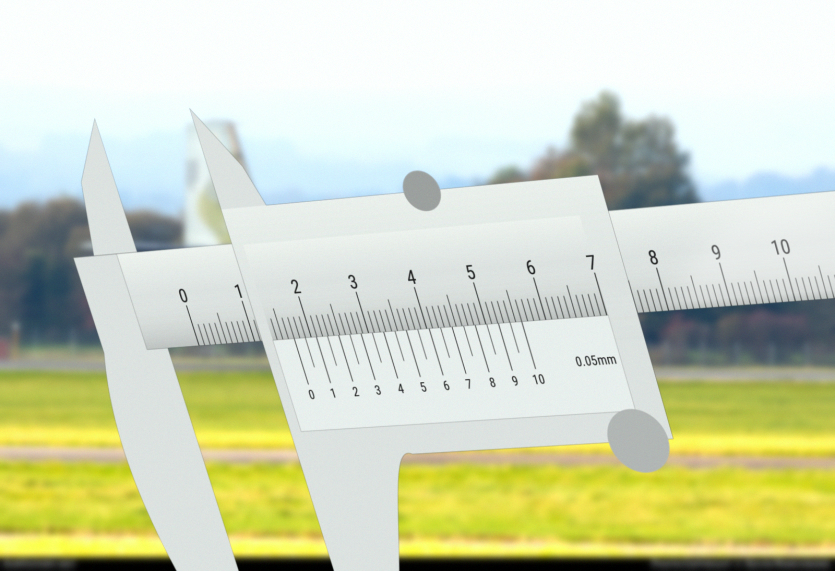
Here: 17.0mm
